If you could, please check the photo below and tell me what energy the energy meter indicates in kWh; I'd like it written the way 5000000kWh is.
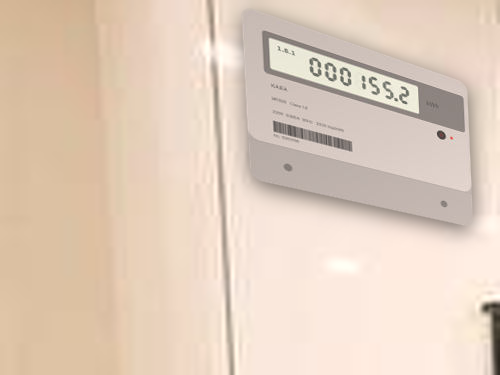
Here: 155.2kWh
